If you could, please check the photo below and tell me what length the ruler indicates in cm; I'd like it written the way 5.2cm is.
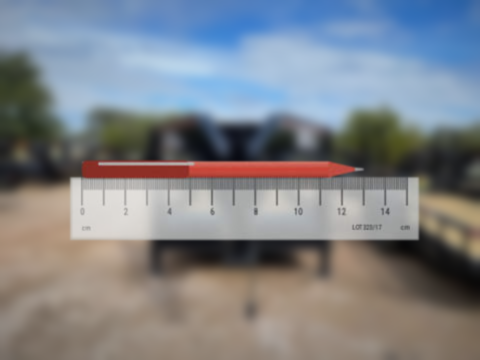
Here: 13cm
